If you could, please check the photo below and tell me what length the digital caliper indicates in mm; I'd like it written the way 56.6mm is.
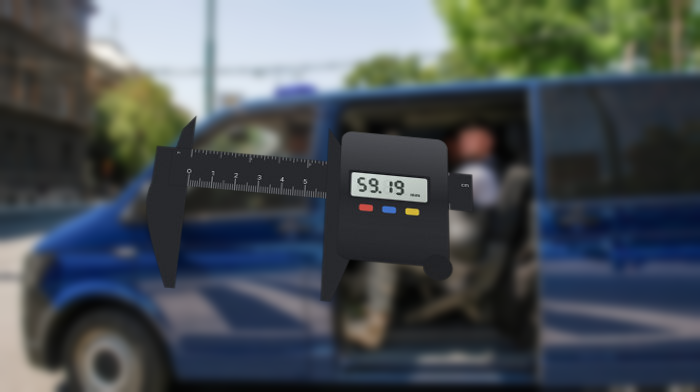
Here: 59.19mm
